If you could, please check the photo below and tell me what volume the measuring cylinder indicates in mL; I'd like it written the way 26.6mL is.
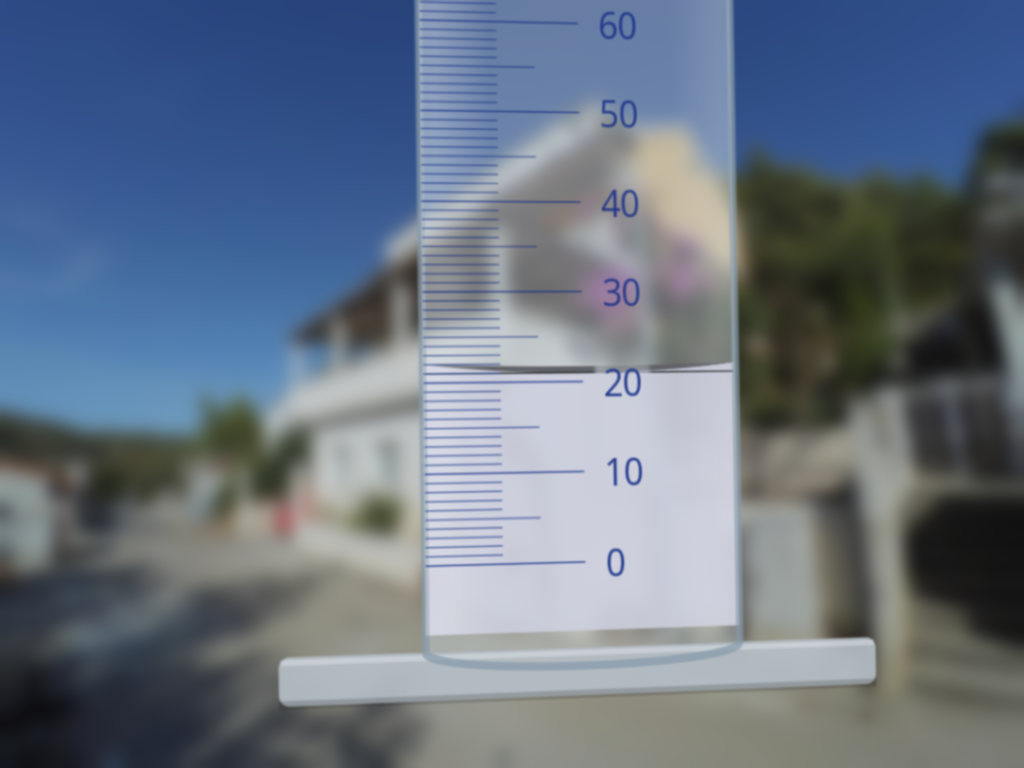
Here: 21mL
